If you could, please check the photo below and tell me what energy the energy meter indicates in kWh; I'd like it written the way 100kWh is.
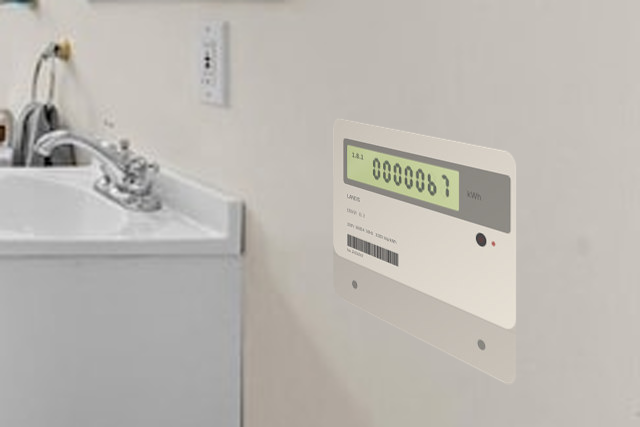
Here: 67kWh
